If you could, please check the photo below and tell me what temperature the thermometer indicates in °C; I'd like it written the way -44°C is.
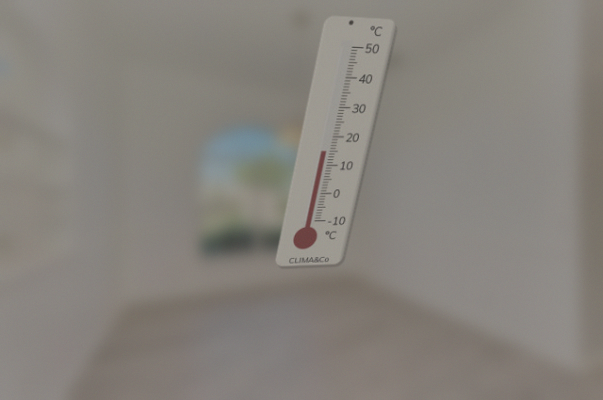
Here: 15°C
